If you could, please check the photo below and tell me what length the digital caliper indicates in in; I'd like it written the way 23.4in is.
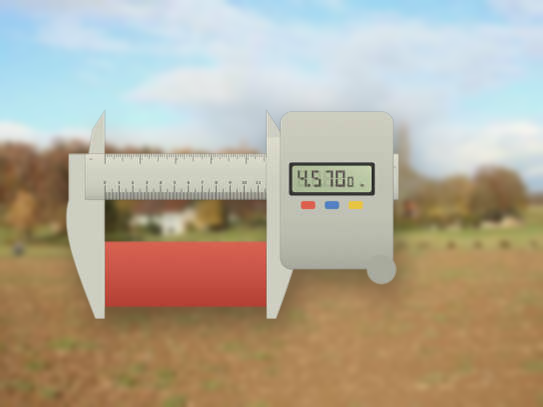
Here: 4.5700in
